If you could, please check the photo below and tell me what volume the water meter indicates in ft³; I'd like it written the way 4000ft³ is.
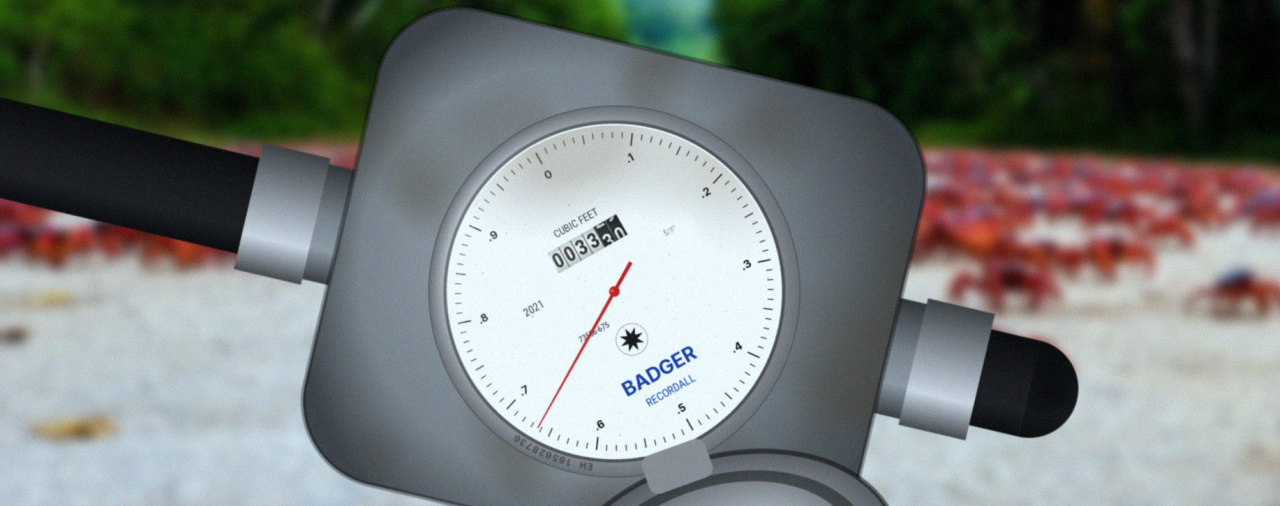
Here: 3329.66ft³
